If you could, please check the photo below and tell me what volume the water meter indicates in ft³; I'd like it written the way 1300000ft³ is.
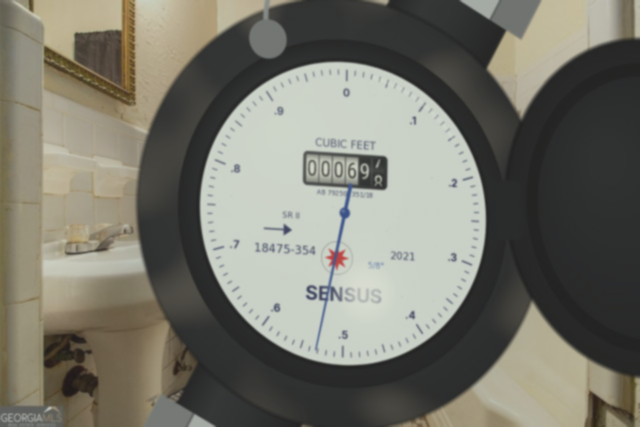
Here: 697.53ft³
